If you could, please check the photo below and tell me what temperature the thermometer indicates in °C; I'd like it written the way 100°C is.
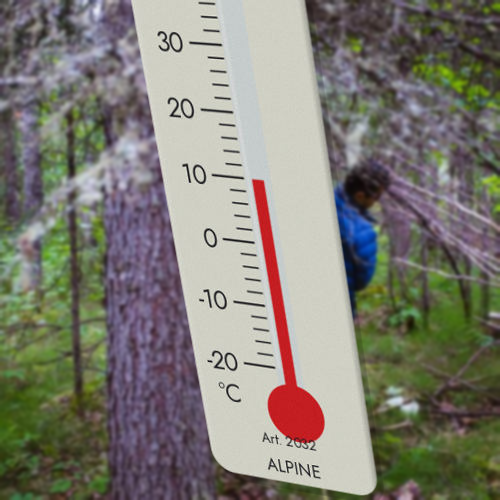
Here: 10°C
